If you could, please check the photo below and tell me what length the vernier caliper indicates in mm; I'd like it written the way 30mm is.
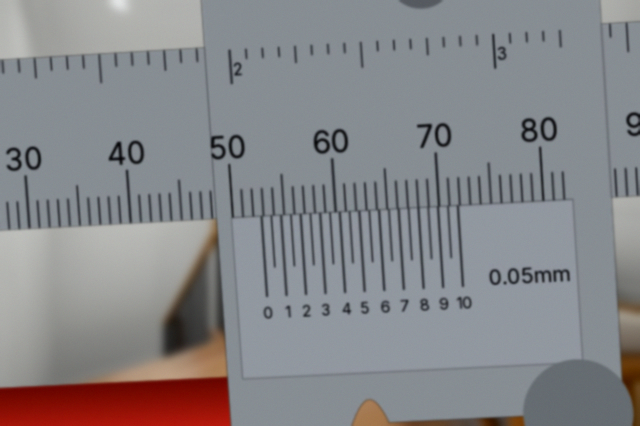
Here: 52.8mm
